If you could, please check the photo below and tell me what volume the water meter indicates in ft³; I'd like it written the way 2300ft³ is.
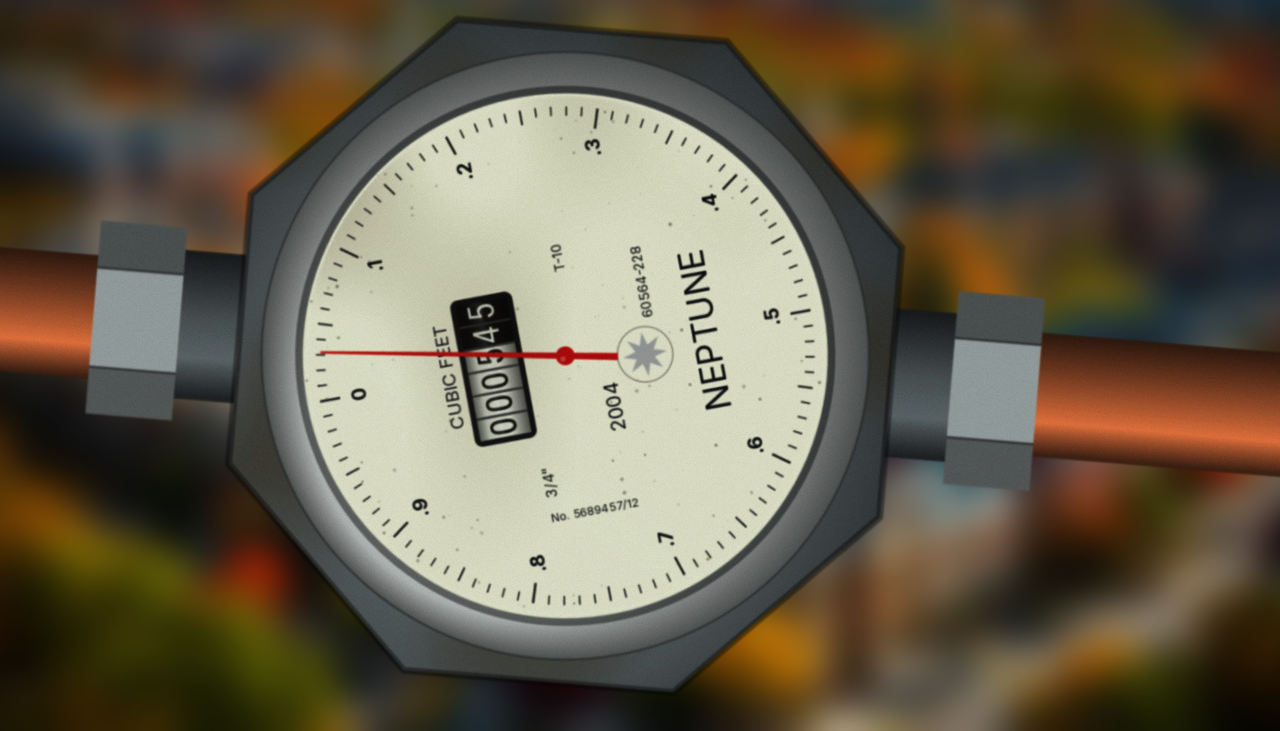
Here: 545.03ft³
